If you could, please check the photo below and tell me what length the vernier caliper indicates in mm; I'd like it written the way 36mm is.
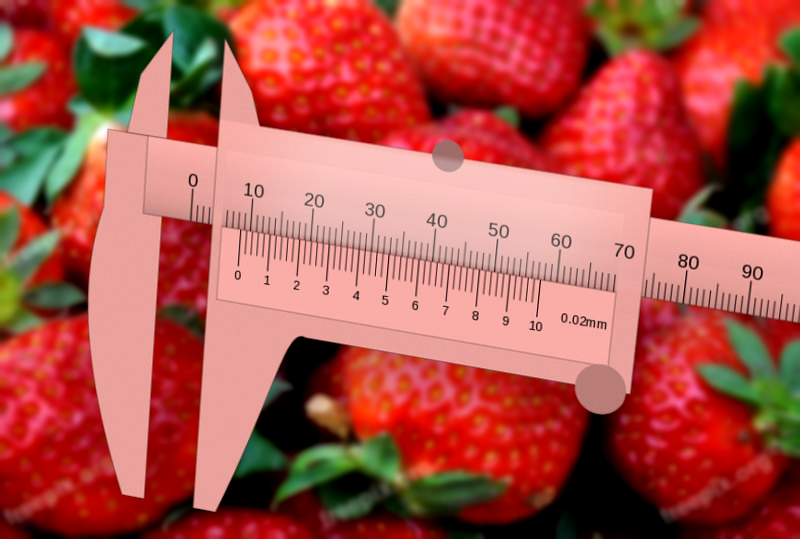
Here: 8.4mm
